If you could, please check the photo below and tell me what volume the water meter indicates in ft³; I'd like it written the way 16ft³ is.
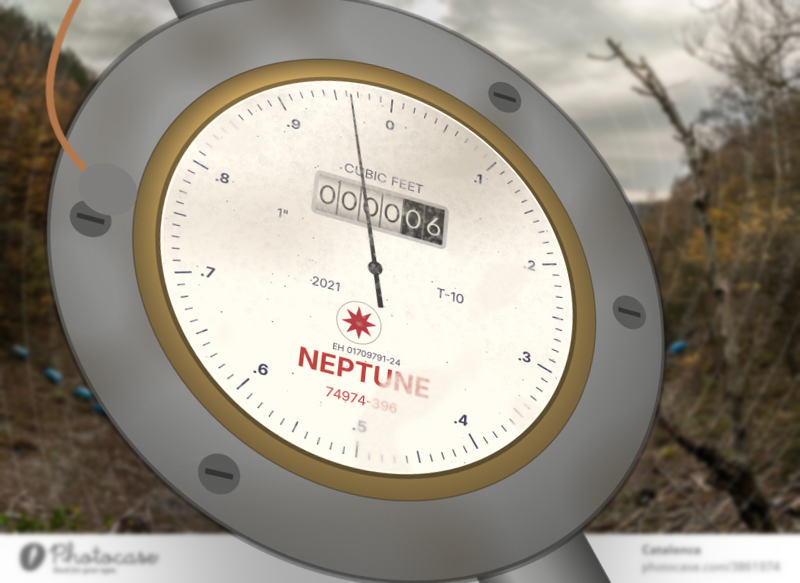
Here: 5.96ft³
